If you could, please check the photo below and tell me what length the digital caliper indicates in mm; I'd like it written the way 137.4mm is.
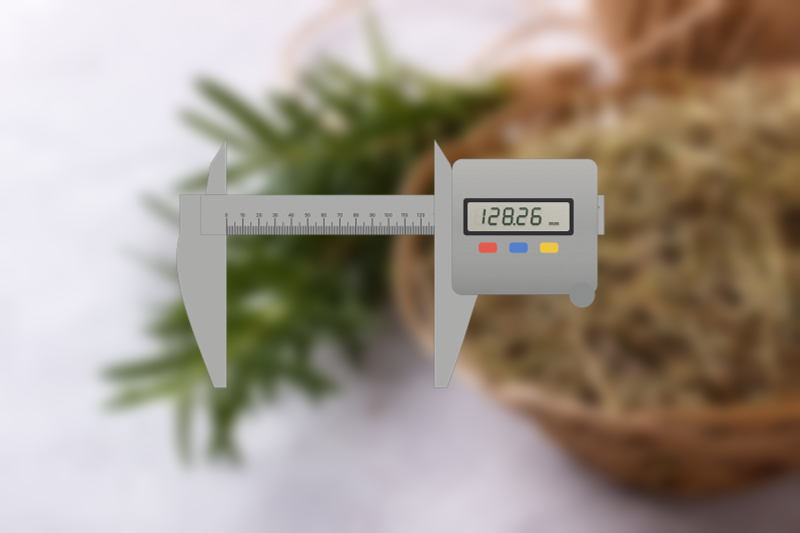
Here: 128.26mm
